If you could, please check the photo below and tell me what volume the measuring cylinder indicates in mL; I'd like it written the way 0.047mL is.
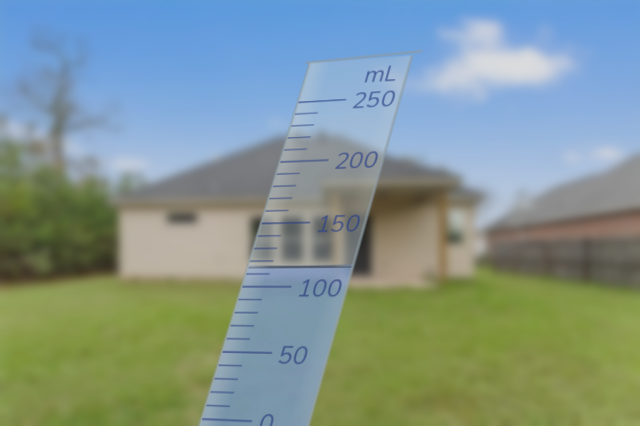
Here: 115mL
